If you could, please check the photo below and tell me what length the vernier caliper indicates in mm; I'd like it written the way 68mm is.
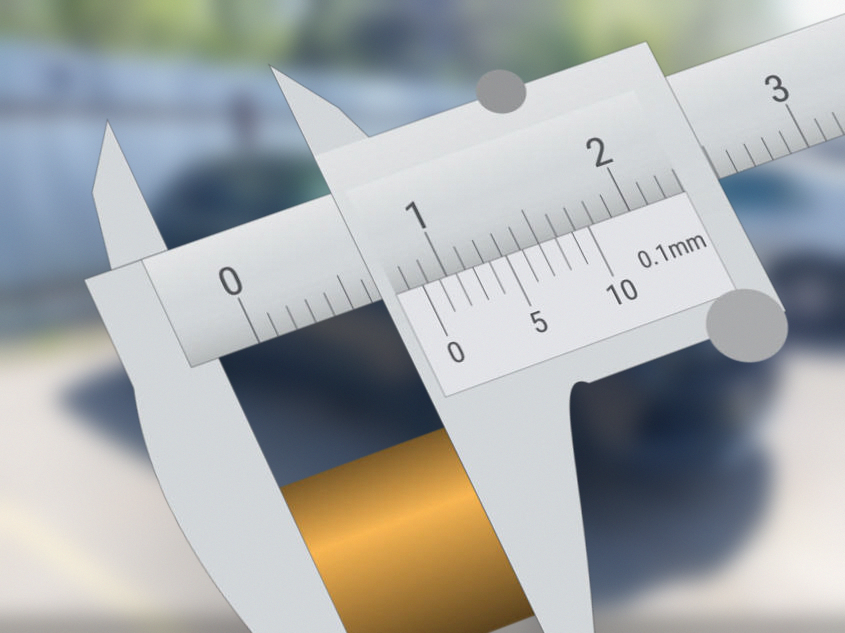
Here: 8.7mm
